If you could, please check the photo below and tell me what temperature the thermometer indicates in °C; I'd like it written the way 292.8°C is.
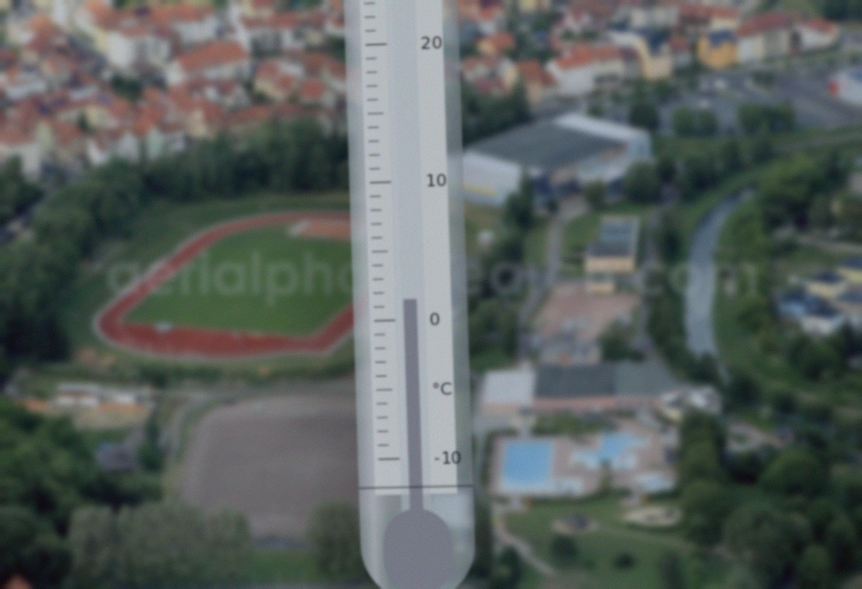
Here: 1.5°C
